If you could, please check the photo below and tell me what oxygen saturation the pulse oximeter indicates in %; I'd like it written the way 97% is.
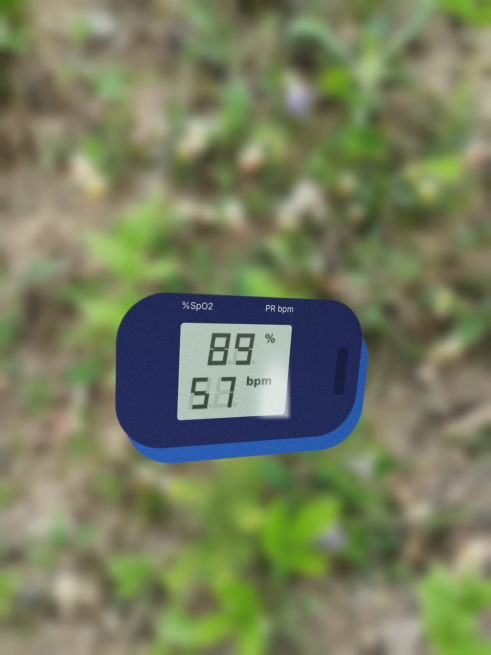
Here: 89%
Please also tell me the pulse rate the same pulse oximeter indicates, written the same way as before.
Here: 57bpm
